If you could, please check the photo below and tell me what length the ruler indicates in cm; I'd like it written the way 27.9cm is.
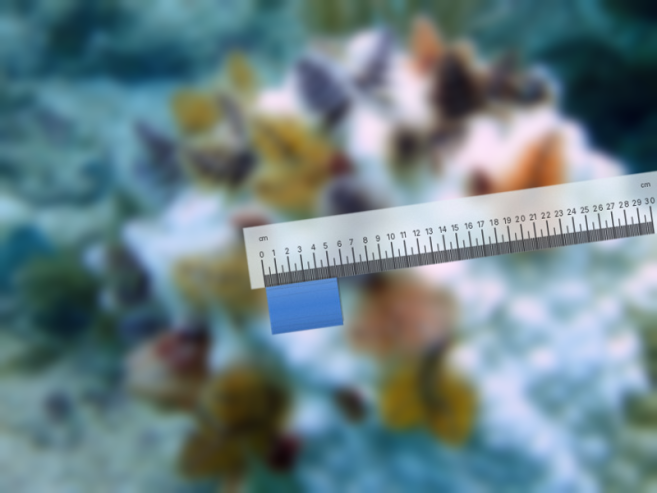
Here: 5.5cm
